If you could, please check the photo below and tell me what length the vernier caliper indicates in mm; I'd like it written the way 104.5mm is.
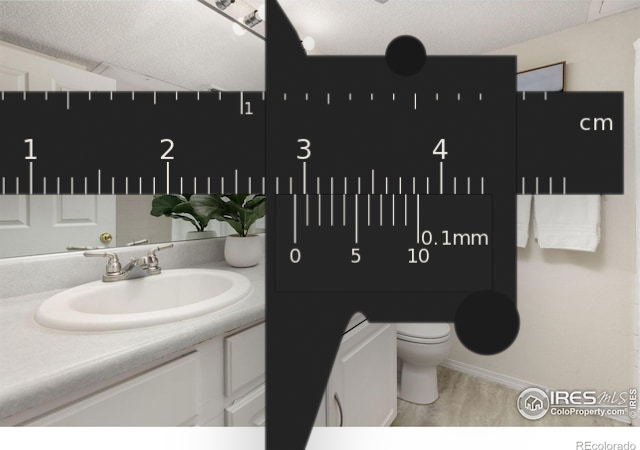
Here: 29.3mm
